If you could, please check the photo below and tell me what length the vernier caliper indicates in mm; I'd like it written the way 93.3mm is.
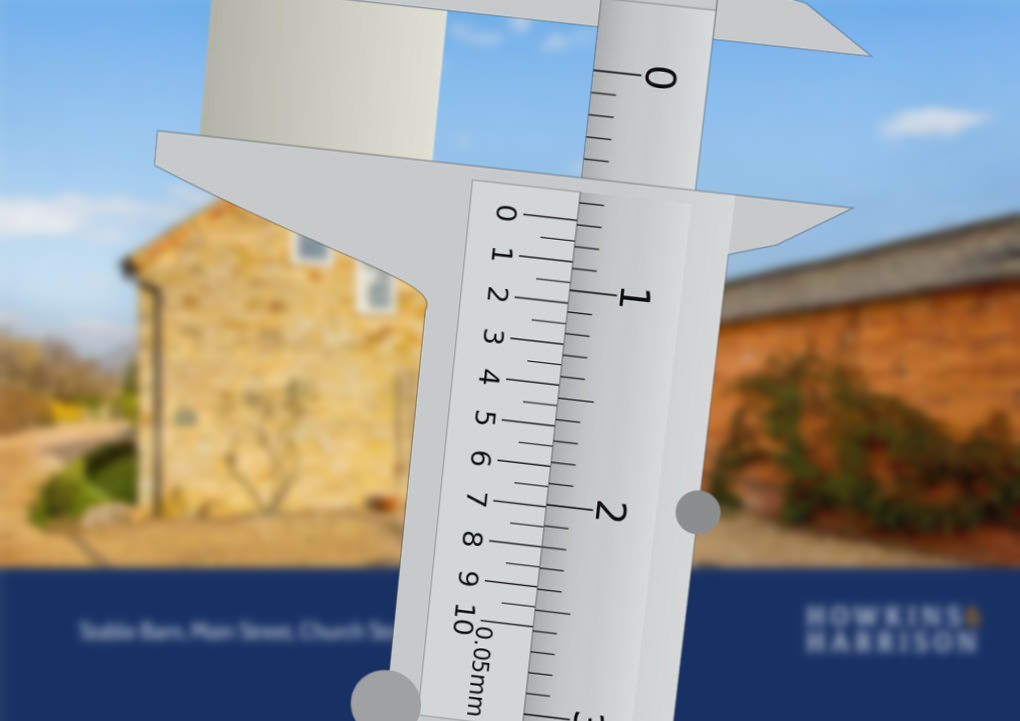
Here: 6.8mm
